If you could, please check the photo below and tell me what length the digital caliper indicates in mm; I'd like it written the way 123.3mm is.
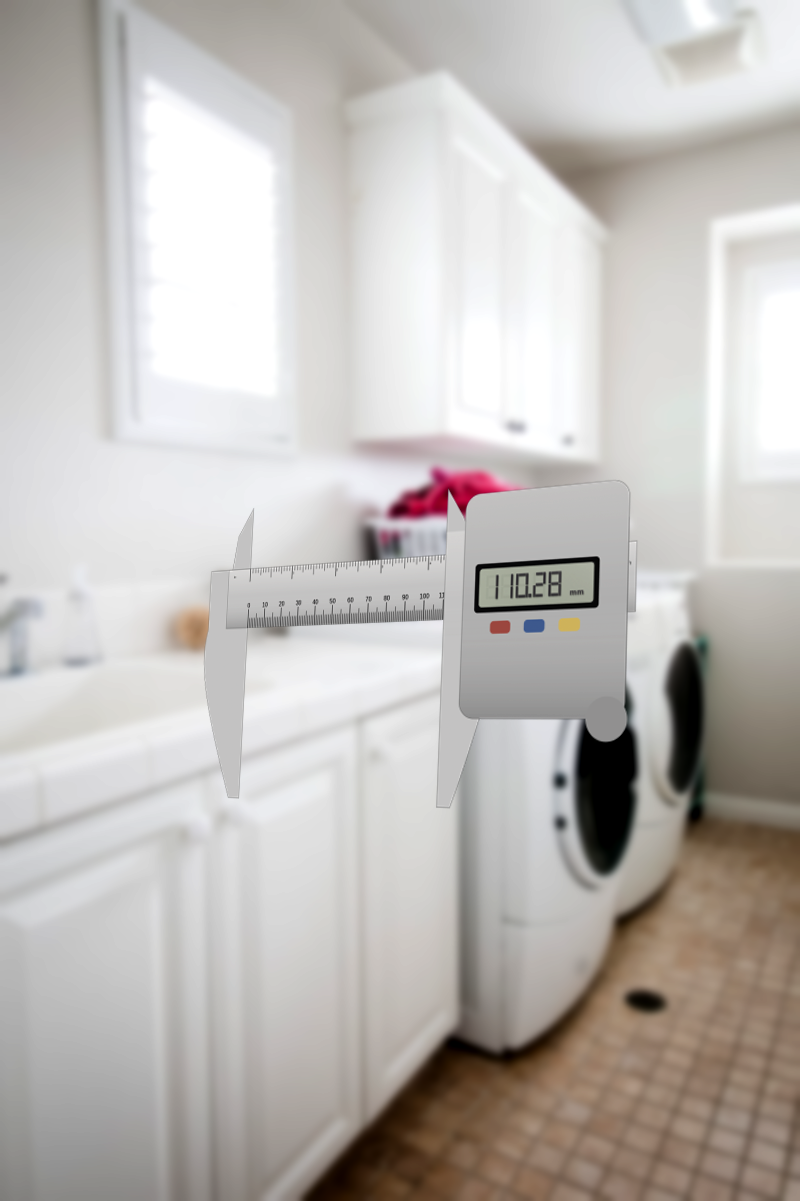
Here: 110.28mm
